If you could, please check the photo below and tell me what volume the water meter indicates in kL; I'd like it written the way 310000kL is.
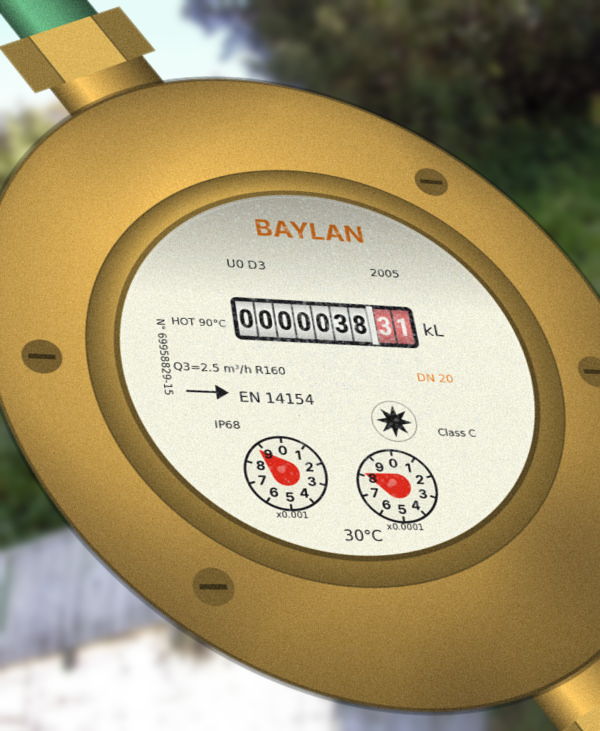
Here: 38.3188kL
